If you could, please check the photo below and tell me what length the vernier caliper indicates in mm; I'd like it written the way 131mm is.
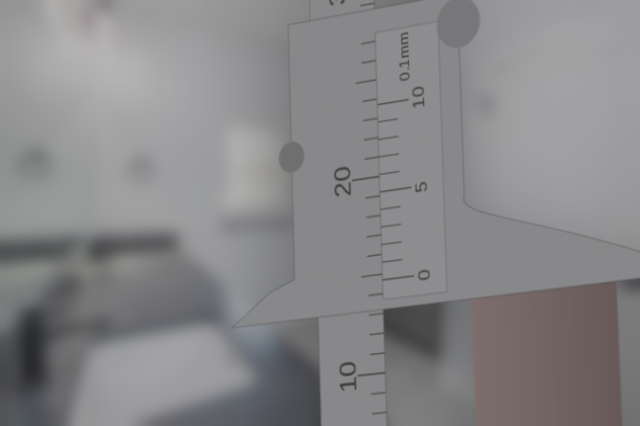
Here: 14.7mm
